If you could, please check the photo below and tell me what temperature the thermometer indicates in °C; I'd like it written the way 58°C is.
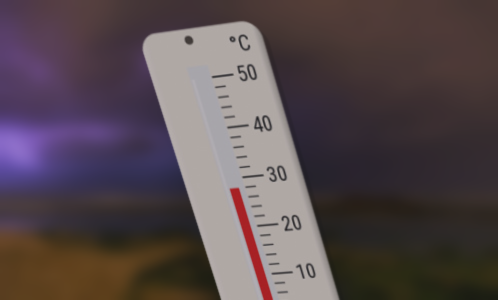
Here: 28°C
